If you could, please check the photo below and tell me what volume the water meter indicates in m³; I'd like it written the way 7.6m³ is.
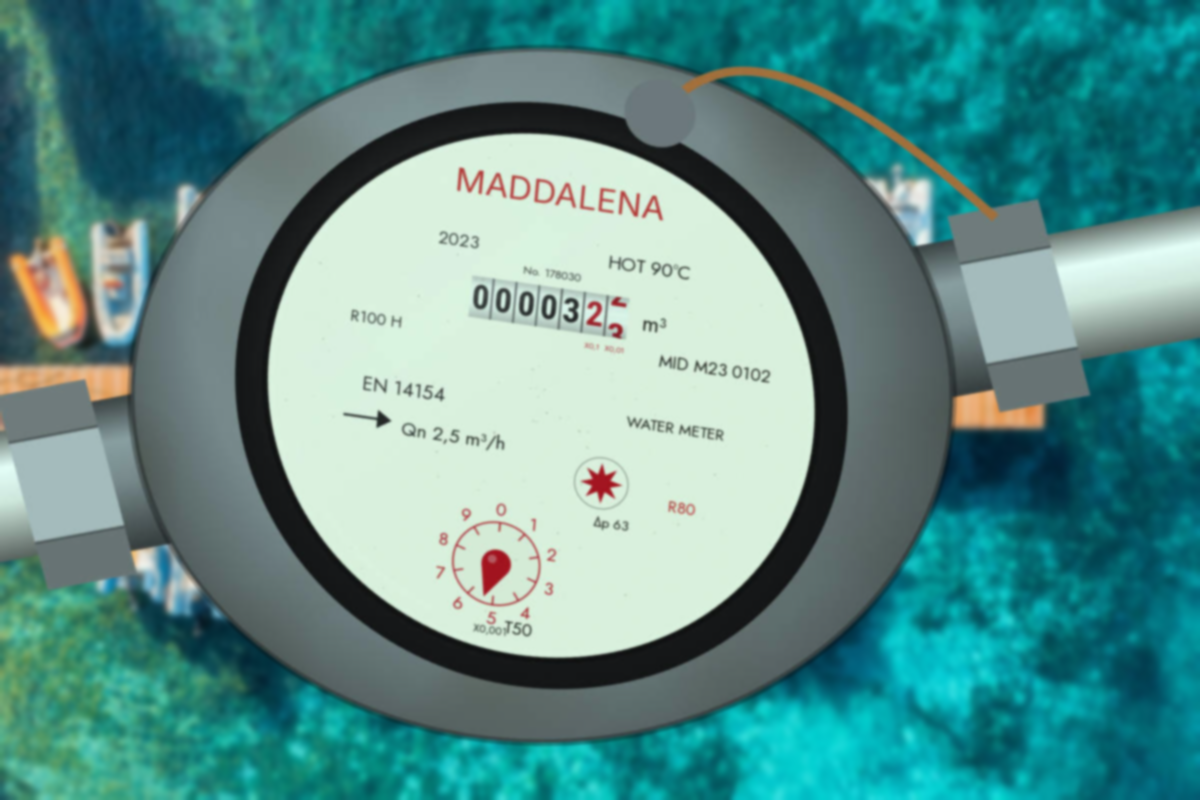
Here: 3.225m³
